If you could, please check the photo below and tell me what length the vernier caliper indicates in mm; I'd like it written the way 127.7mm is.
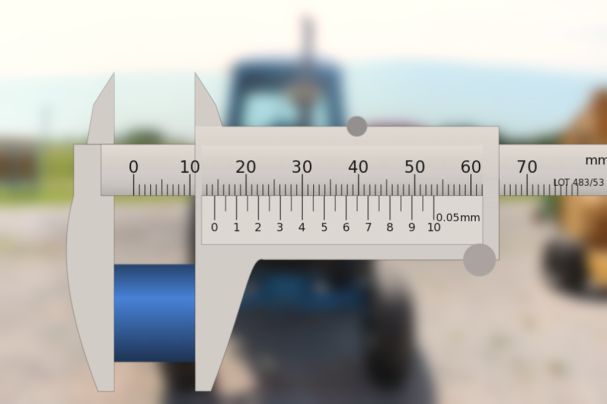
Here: 14.4mm
